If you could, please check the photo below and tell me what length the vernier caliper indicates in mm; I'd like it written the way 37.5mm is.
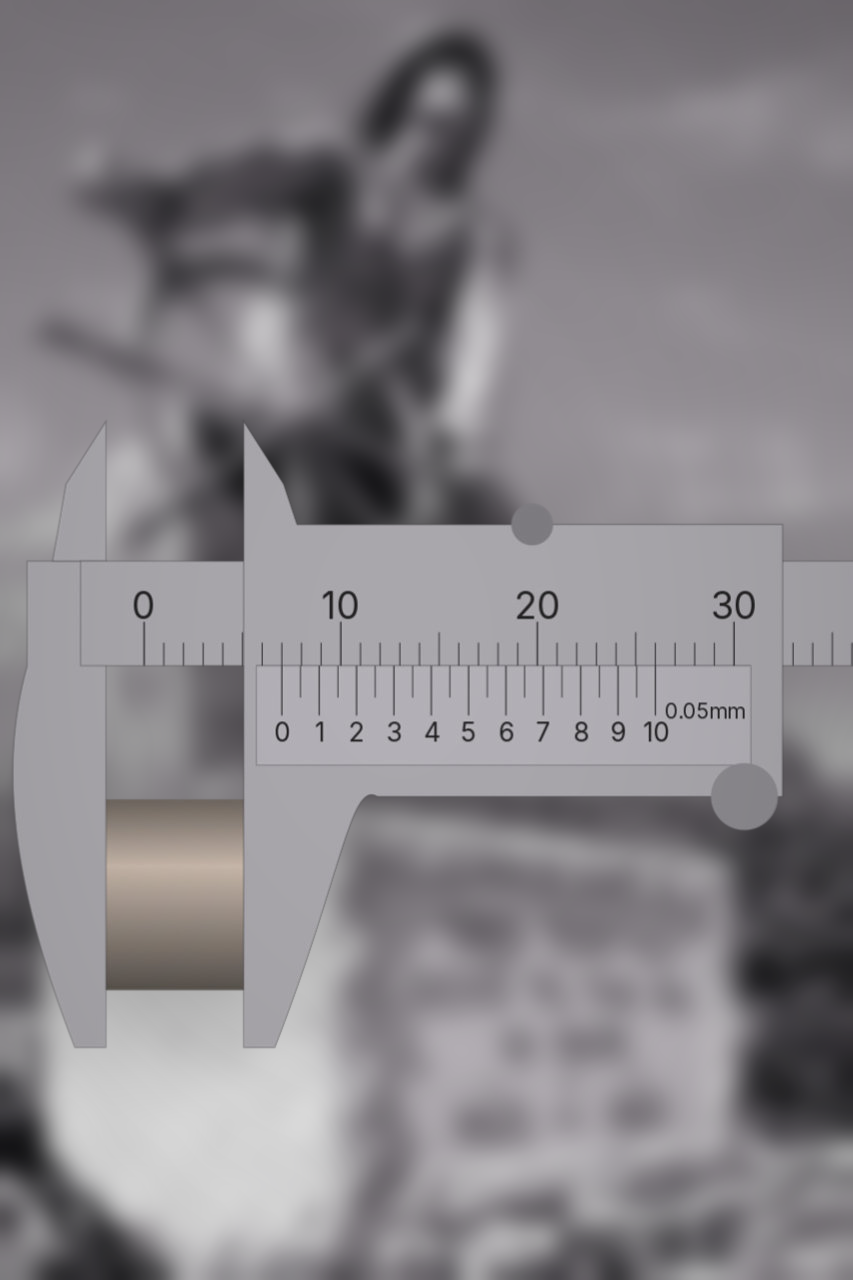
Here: 7.0mm
